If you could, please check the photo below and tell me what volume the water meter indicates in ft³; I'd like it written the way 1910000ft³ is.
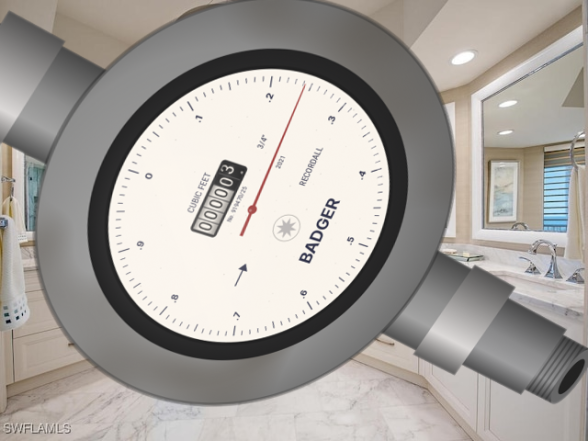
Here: 3.24ft³
